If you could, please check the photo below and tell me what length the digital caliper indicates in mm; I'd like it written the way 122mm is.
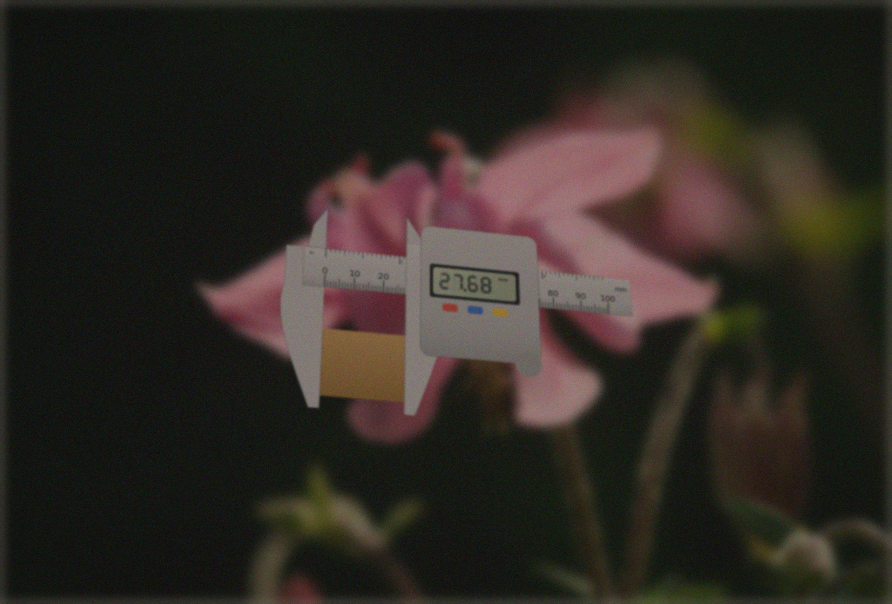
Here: 27.68mm
